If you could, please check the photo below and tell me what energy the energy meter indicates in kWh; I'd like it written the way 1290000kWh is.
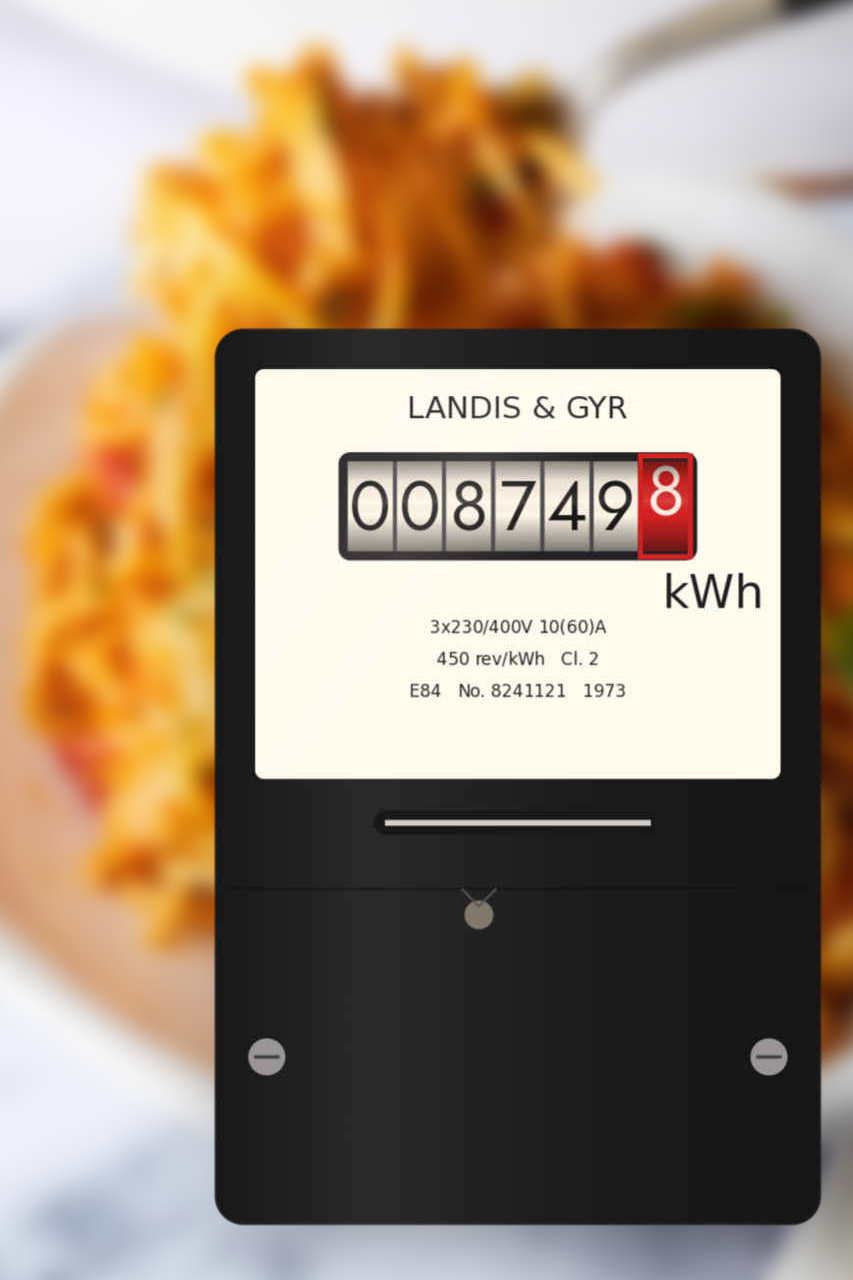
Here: 8749.8kWh
